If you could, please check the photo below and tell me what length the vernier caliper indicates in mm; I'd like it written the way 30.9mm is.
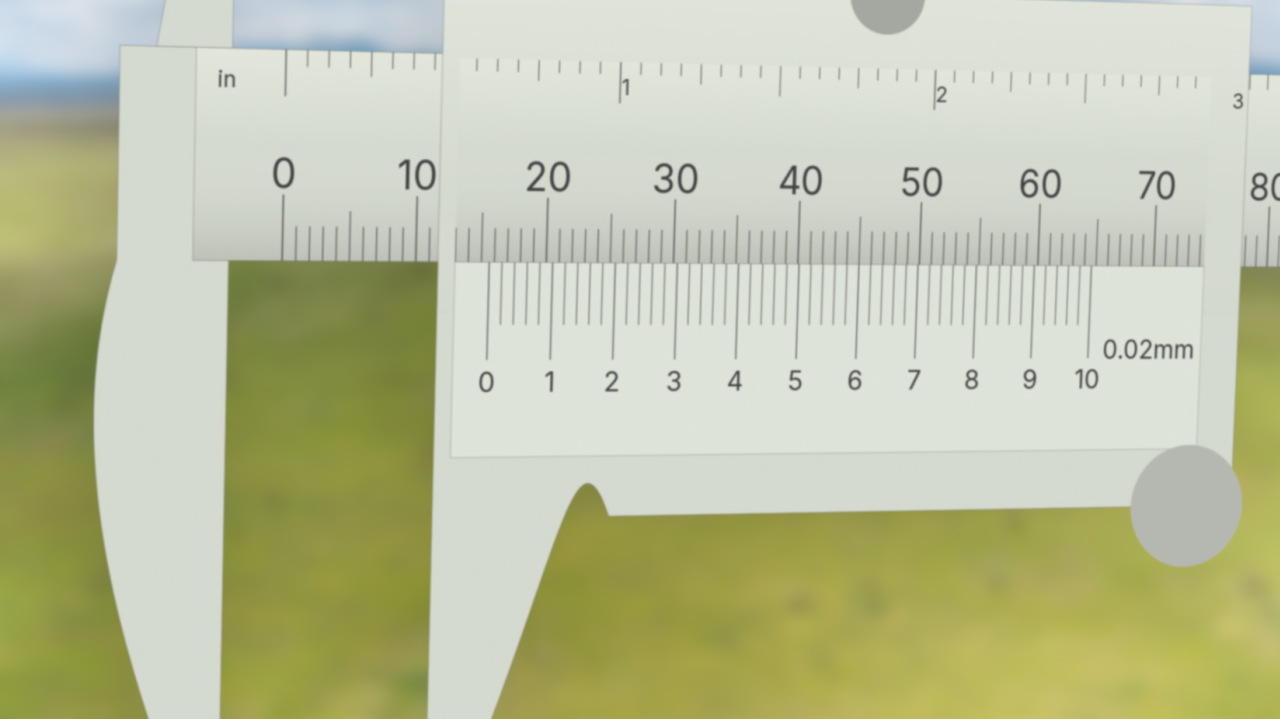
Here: 15.6mm
